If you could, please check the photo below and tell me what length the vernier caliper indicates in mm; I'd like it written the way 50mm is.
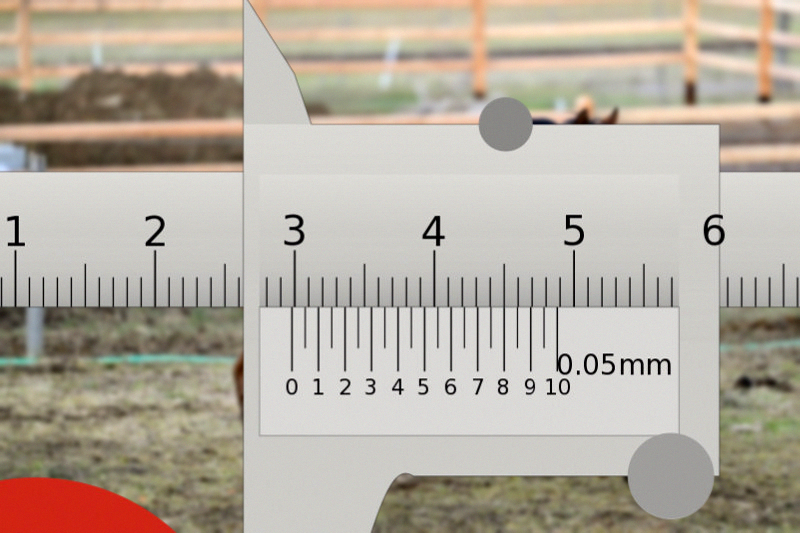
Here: 29.8mm
